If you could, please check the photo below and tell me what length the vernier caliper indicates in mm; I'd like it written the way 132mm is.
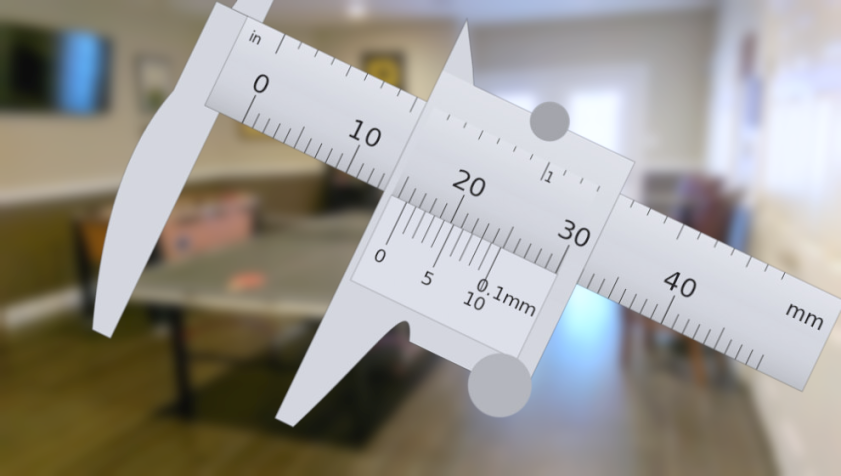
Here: 15.8mm
